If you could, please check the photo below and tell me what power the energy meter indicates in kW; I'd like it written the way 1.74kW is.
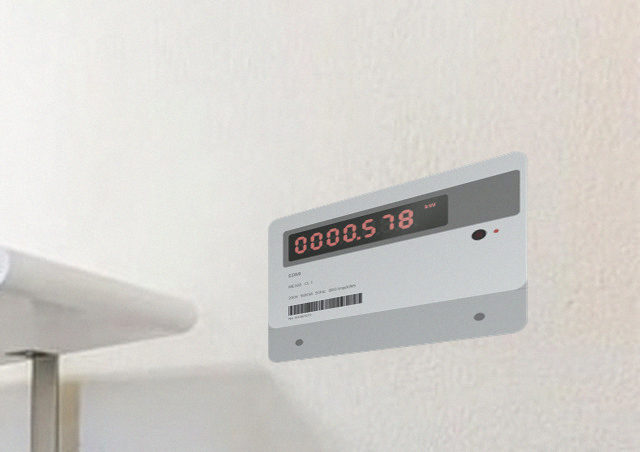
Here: 0.578kW
